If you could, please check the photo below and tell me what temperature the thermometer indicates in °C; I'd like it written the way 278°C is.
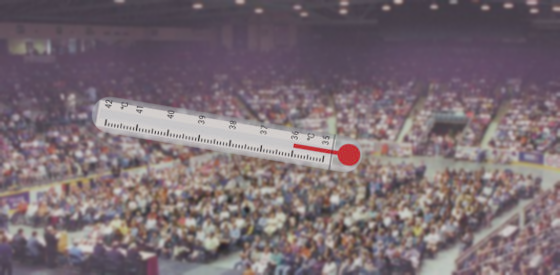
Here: 36°C
